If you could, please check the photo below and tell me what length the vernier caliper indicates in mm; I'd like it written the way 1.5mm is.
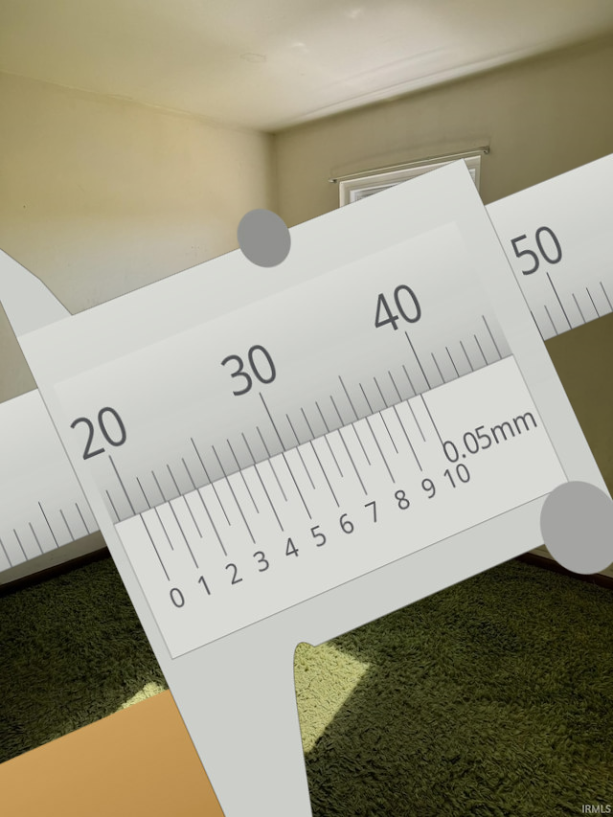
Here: 20.3mm
